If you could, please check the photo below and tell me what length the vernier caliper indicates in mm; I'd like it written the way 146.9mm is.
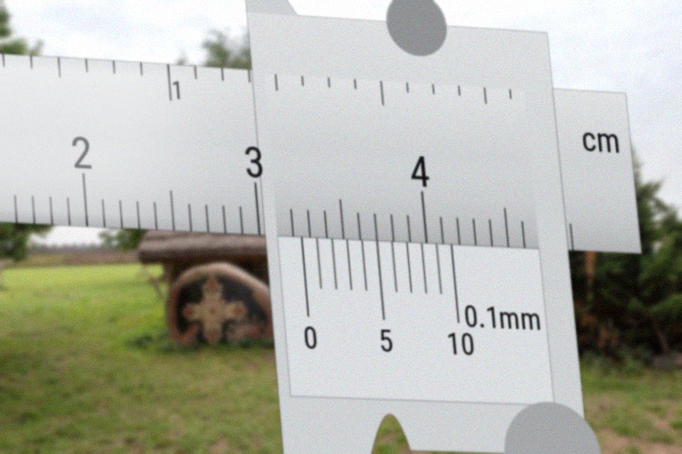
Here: 32.5mm
